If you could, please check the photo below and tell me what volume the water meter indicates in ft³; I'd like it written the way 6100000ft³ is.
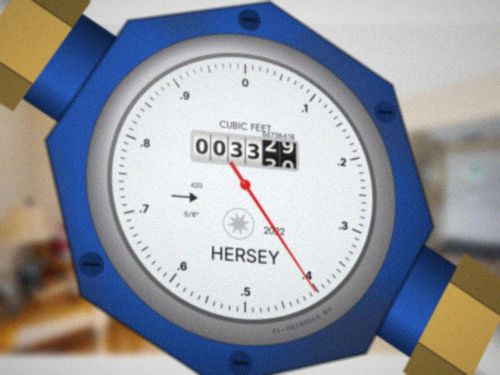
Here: 3329.40ft³
